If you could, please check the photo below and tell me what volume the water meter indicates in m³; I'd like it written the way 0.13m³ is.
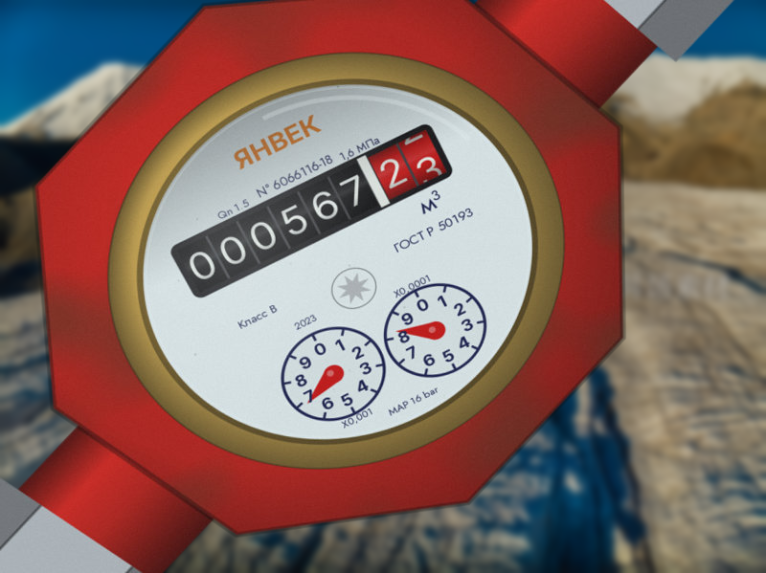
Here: 567.2268m³
